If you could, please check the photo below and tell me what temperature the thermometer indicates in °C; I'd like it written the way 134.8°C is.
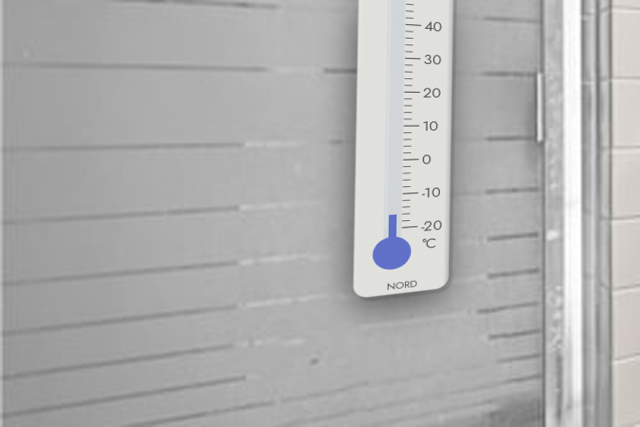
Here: -16°C
